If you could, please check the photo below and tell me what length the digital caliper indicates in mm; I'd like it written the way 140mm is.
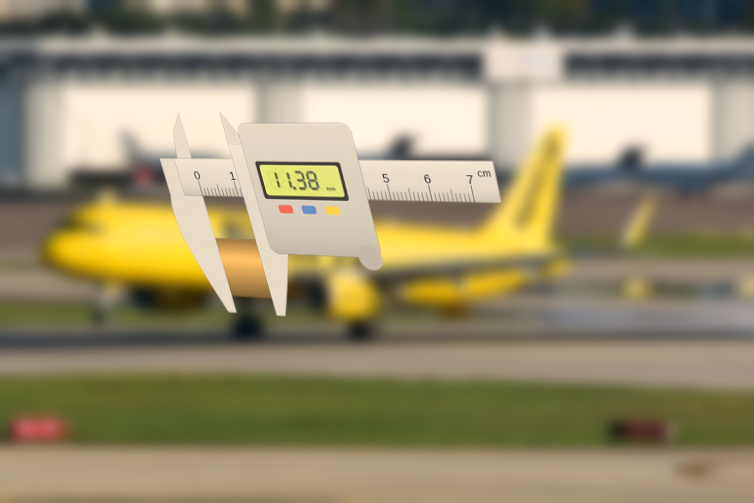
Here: 11.38mm
